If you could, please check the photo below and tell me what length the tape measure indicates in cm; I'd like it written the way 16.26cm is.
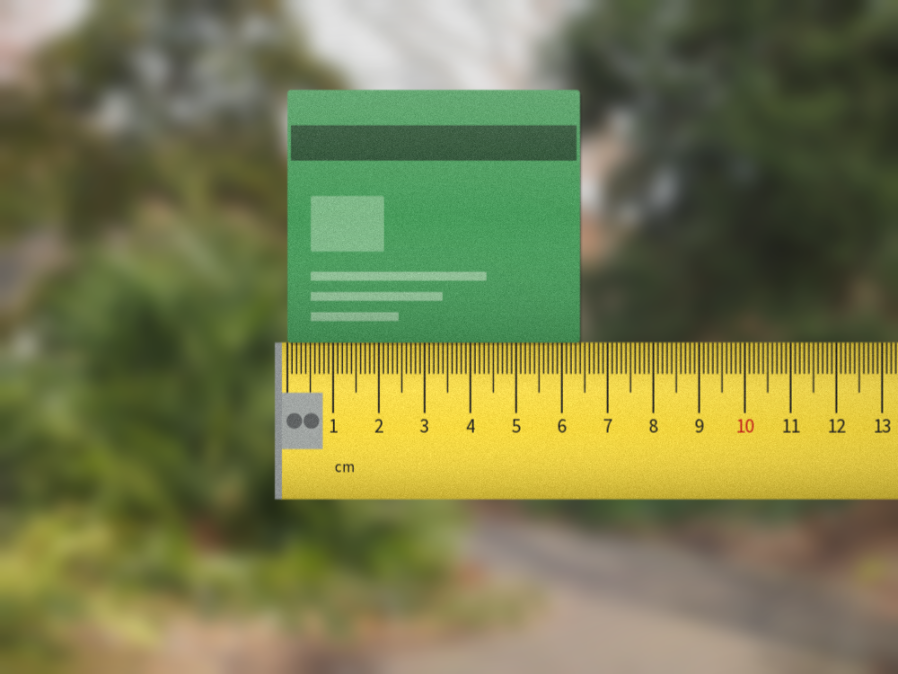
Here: 6.4cm
